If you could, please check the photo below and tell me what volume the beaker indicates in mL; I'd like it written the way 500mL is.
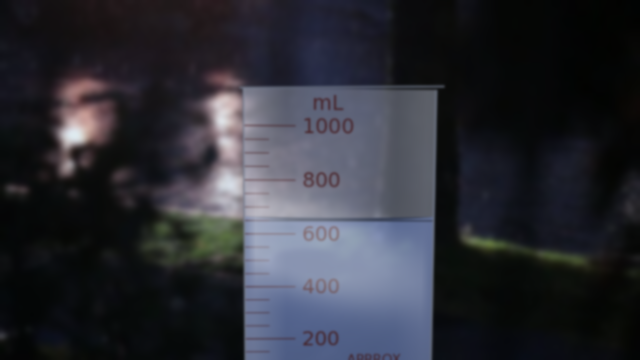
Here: 650mL
